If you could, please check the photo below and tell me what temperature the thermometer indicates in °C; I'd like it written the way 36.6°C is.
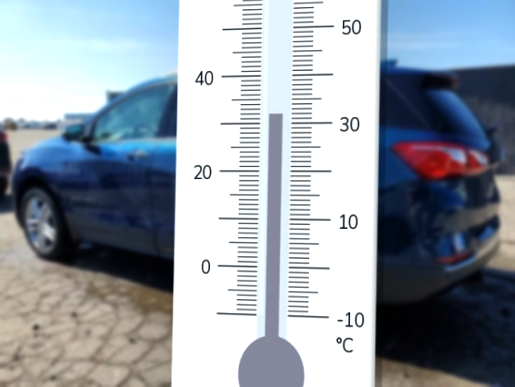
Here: 32°C
